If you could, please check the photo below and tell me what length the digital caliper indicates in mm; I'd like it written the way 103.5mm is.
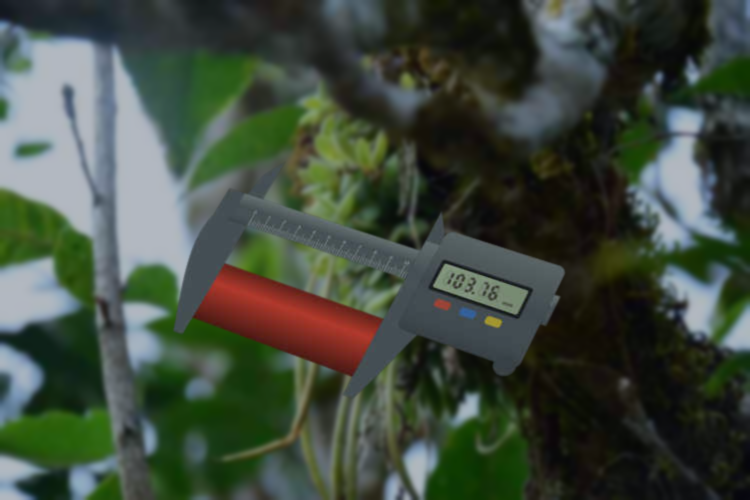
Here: 103.76mm
